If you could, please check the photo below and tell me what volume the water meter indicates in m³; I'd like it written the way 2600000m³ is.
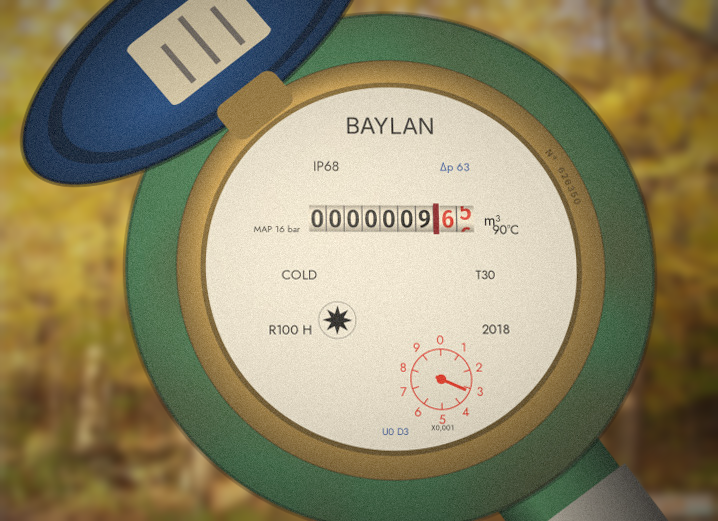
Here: 9.653m³
